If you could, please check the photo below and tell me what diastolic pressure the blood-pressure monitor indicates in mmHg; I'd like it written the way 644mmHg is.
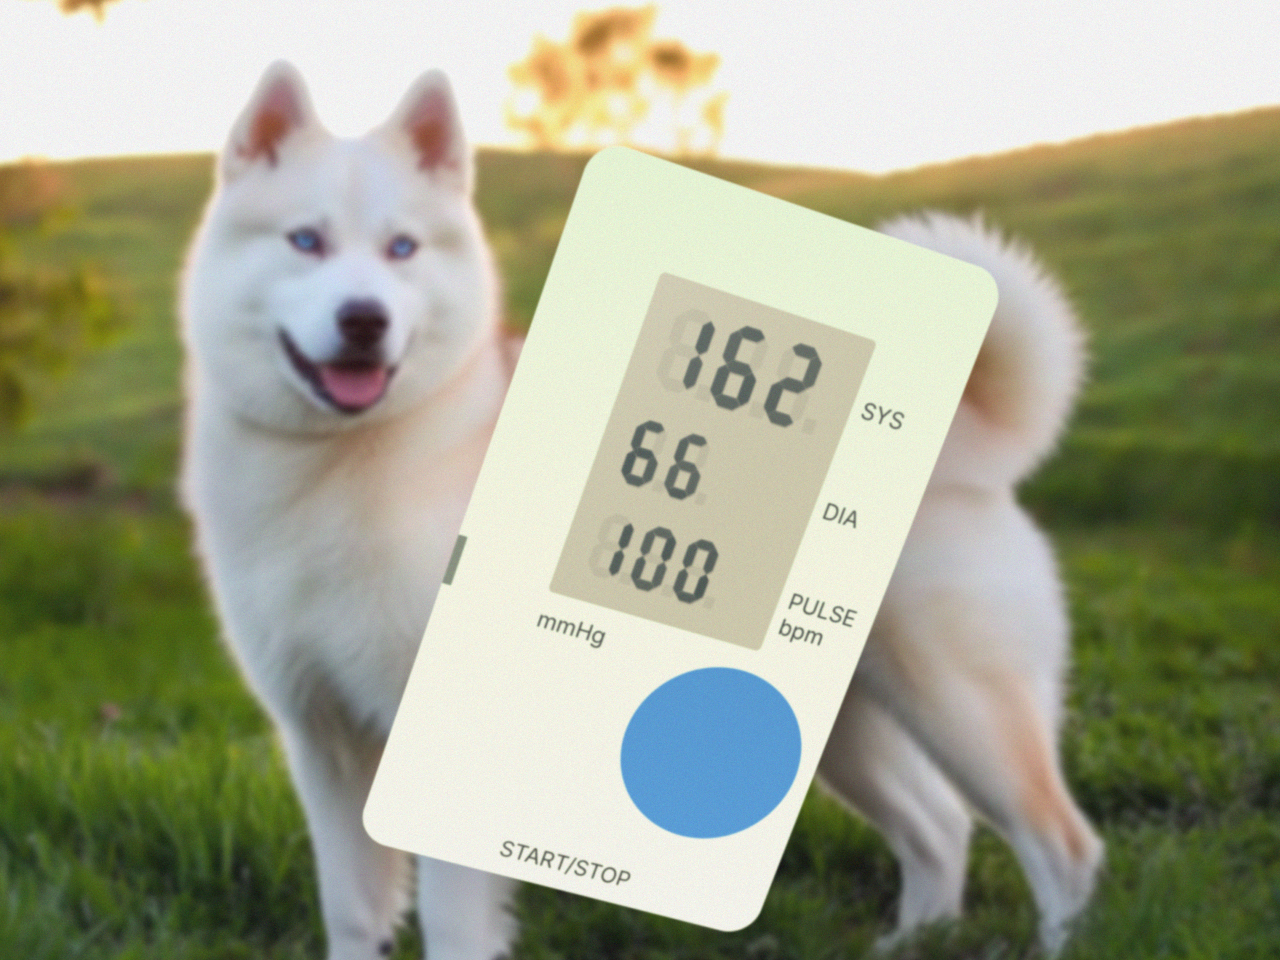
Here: 66mmHg
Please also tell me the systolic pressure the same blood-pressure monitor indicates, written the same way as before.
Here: 162mmHg
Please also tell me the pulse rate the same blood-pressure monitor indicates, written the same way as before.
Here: 100bpm
